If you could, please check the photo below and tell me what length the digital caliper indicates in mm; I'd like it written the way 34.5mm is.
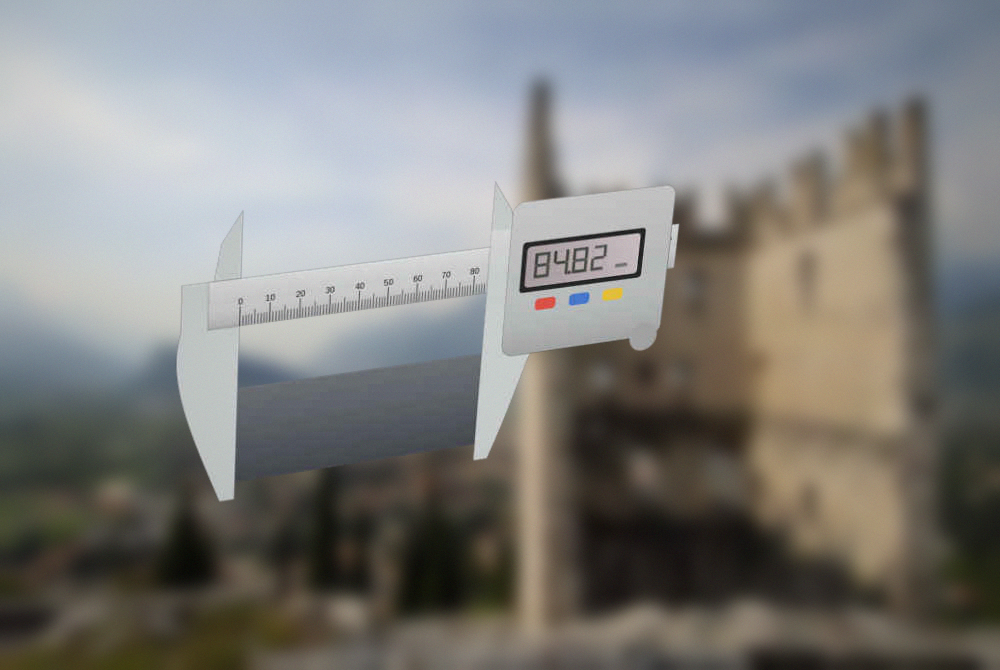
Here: 84.82mm
